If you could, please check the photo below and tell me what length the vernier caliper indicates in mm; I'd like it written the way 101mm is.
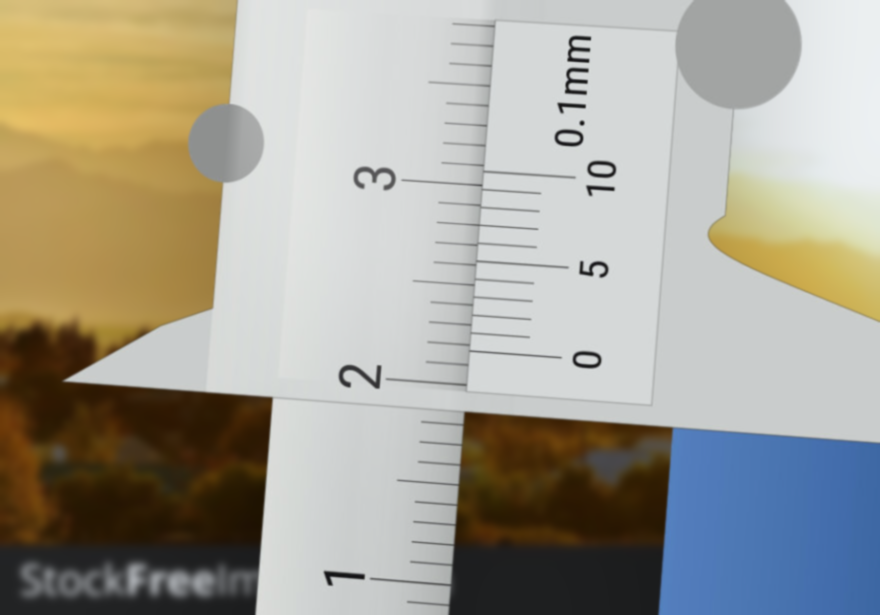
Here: 21.7mm
